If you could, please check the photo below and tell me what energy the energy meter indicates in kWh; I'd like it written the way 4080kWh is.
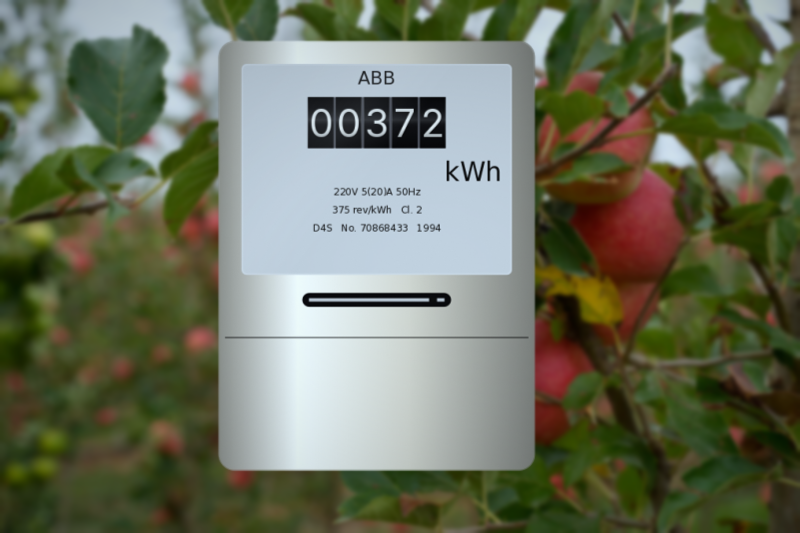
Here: 372kWh
